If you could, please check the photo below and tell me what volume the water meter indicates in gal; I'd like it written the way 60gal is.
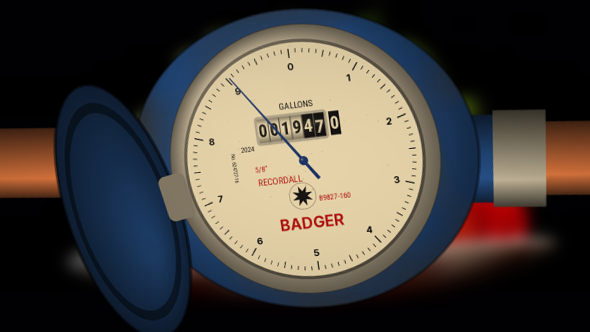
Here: 19469.0gal
